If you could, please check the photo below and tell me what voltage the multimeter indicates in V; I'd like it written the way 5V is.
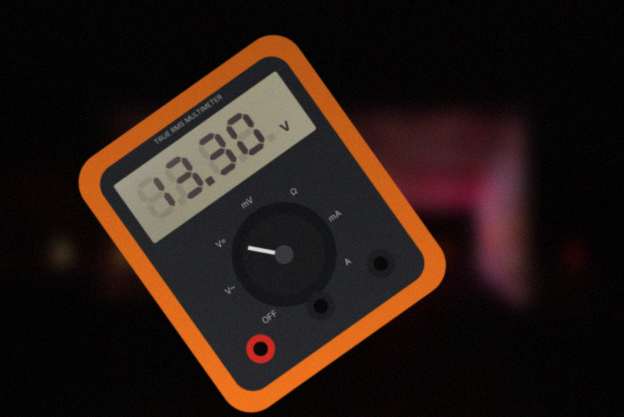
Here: 13.30V
